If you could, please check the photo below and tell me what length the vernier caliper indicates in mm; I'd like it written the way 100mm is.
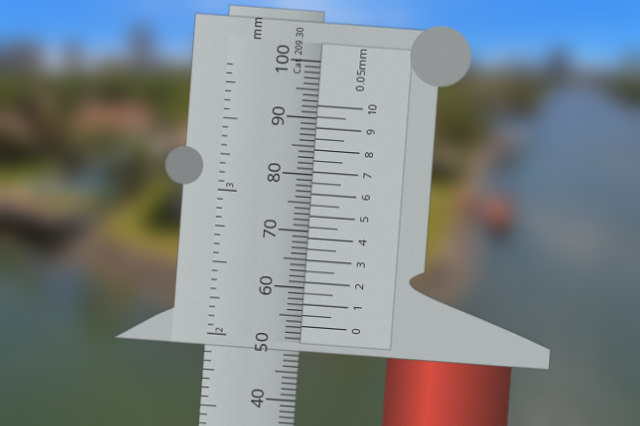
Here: 53.2mm
